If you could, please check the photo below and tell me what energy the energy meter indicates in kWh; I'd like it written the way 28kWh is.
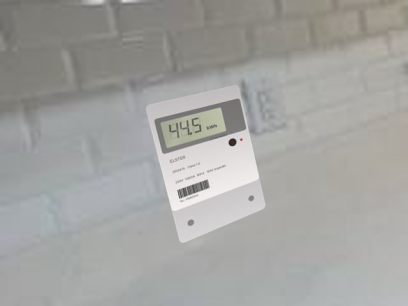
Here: 44.5kWh
